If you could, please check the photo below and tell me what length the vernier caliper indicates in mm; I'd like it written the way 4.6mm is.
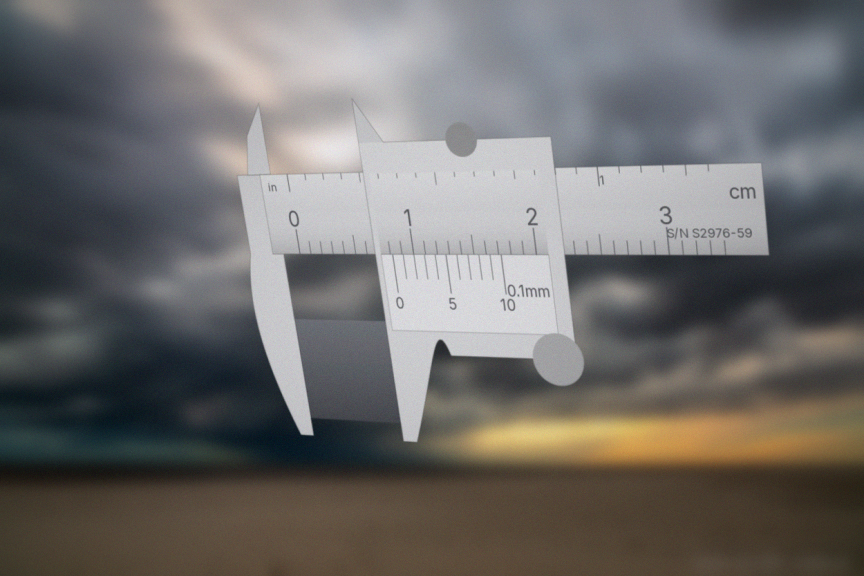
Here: 8.2mm
